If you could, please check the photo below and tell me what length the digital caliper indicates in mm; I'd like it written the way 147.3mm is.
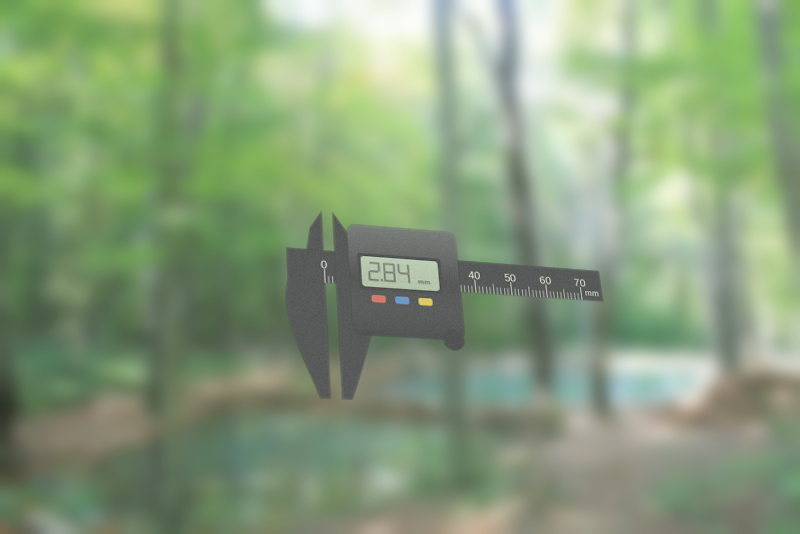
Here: 2.84mm
